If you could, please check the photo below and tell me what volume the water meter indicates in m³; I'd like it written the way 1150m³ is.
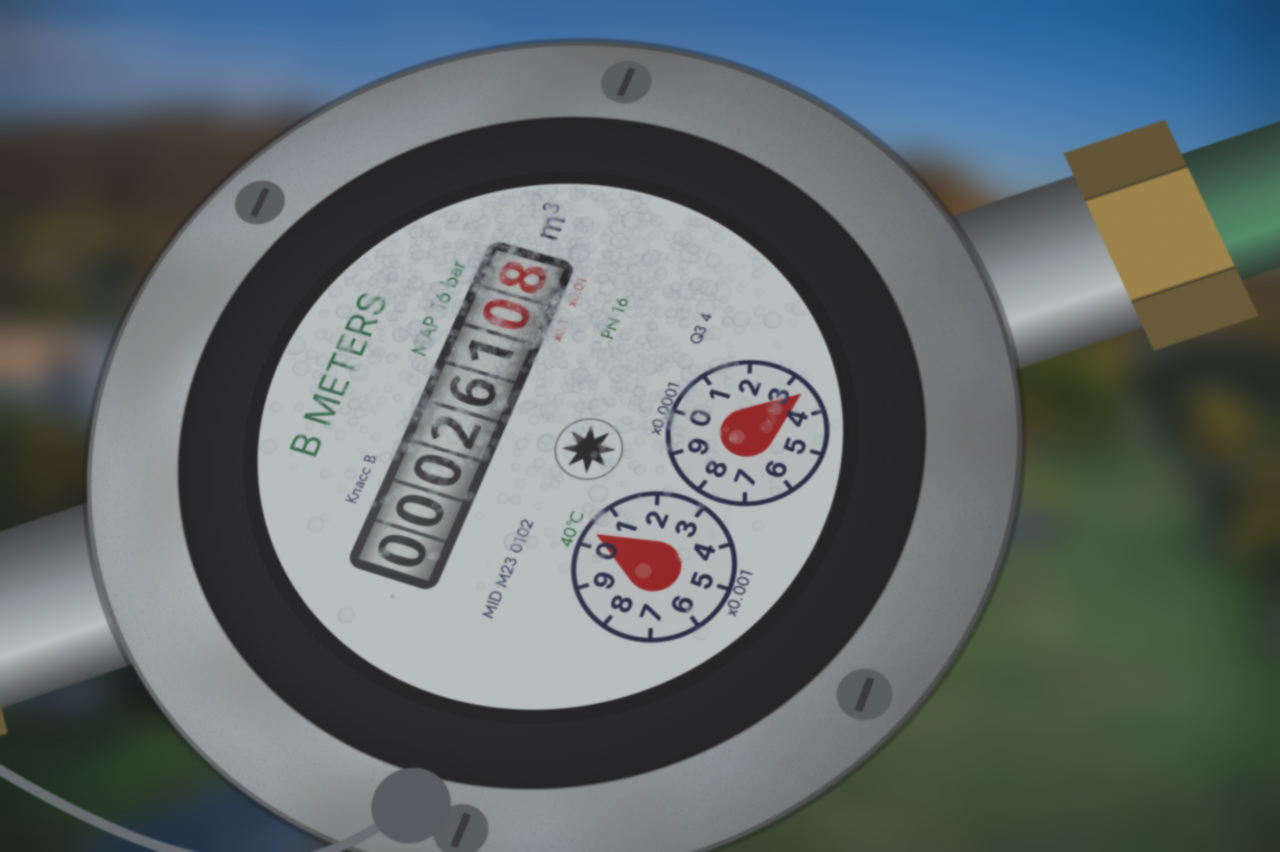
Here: 261.0803m³
